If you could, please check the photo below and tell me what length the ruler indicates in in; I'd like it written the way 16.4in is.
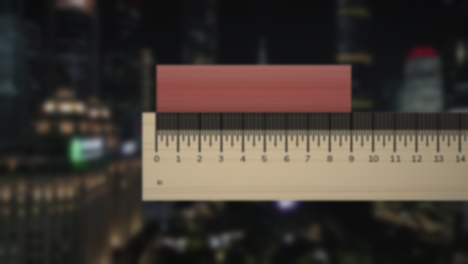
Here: 9in
